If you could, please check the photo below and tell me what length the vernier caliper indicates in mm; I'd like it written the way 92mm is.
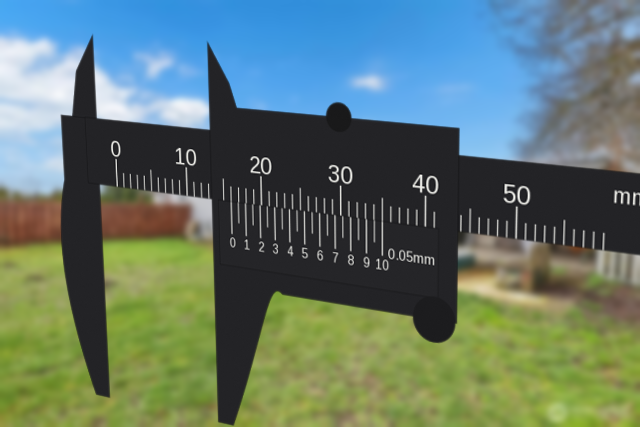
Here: 16.0mm
